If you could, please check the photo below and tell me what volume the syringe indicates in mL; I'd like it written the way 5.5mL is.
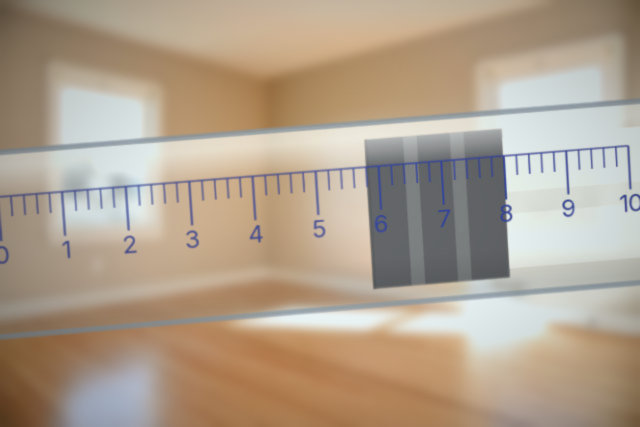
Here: 5.8mL
